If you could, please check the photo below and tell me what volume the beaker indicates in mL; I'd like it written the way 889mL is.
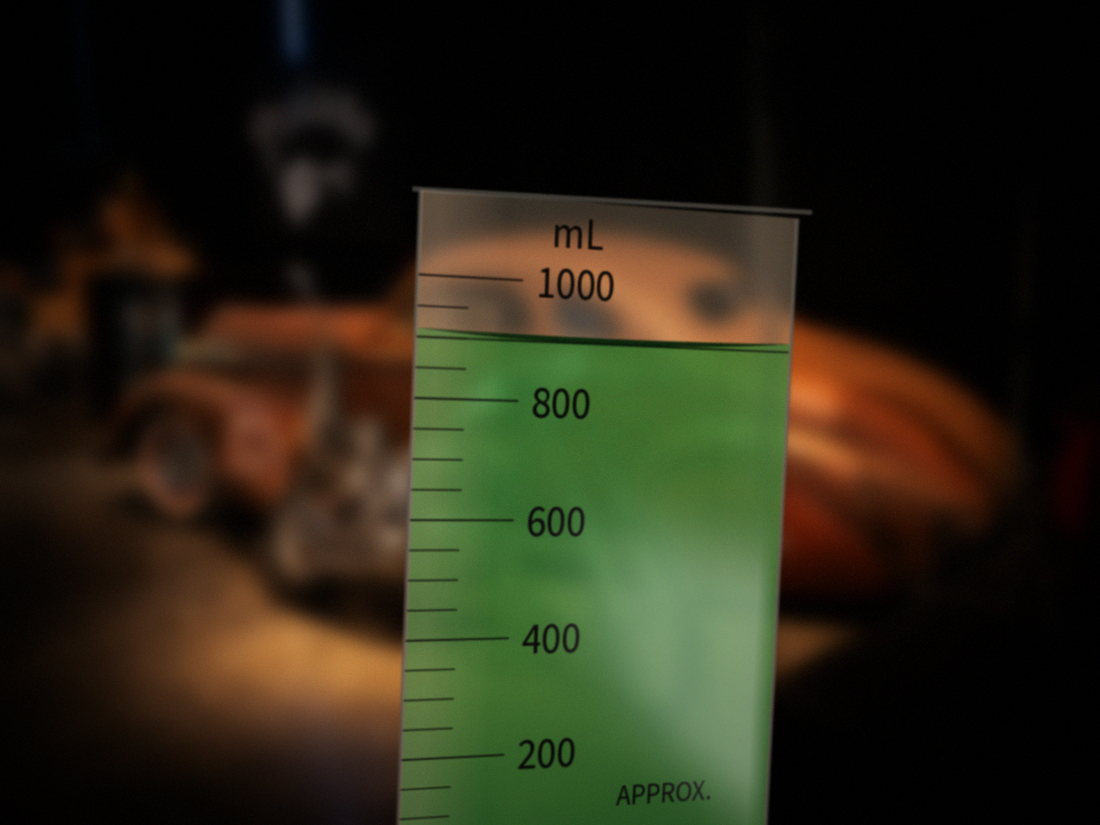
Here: 900mL
